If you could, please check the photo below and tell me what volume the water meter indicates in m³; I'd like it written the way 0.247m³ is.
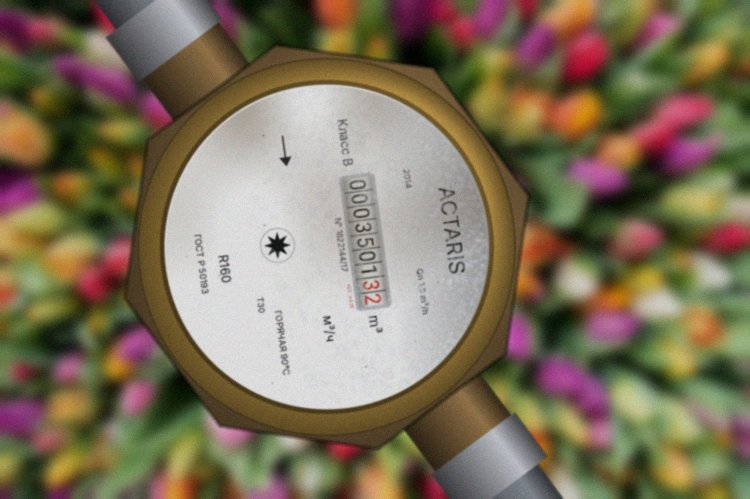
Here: 3501.32m³
